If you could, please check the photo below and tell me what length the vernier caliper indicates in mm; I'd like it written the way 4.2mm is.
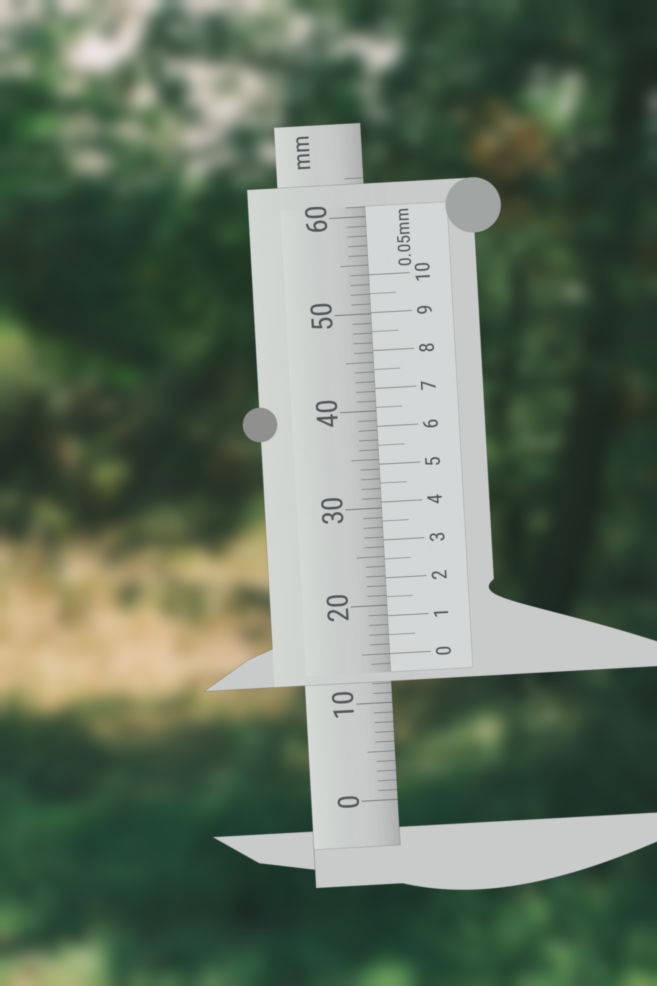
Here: 15.0mm
